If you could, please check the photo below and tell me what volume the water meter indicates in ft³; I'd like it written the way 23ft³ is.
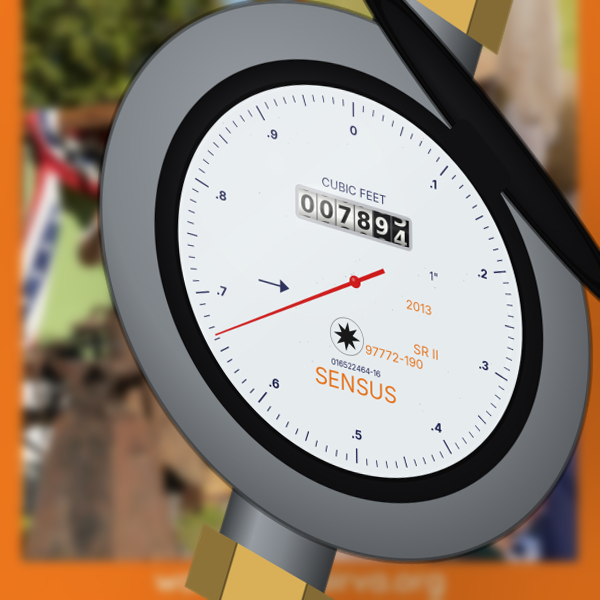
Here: 7893.66ft³
